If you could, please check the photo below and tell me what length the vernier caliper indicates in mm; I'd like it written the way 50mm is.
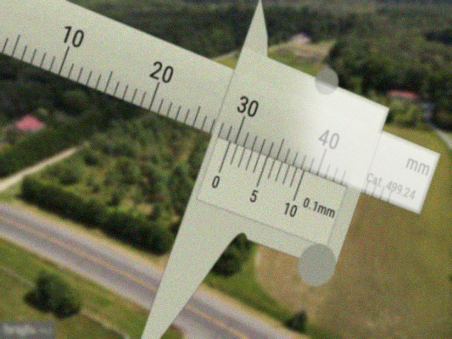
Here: 29.4mm
